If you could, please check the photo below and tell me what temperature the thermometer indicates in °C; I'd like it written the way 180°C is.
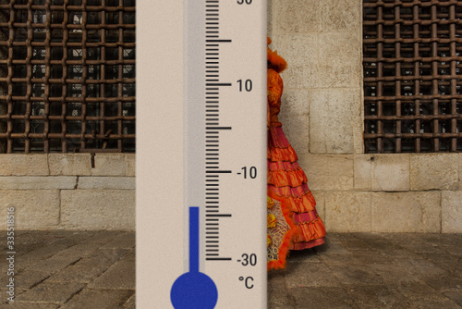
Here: -18°C
